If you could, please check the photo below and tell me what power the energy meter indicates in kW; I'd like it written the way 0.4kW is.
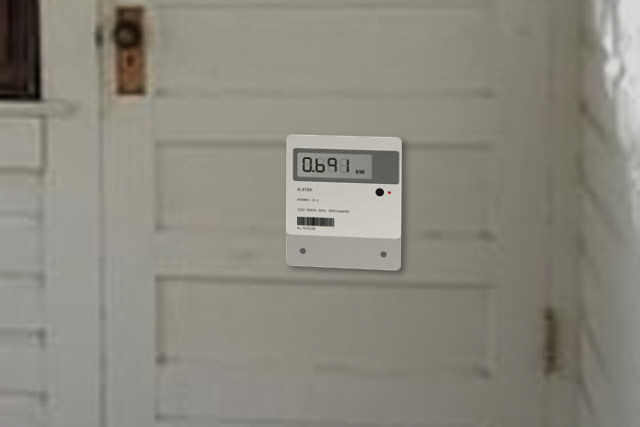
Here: 0.691kW
